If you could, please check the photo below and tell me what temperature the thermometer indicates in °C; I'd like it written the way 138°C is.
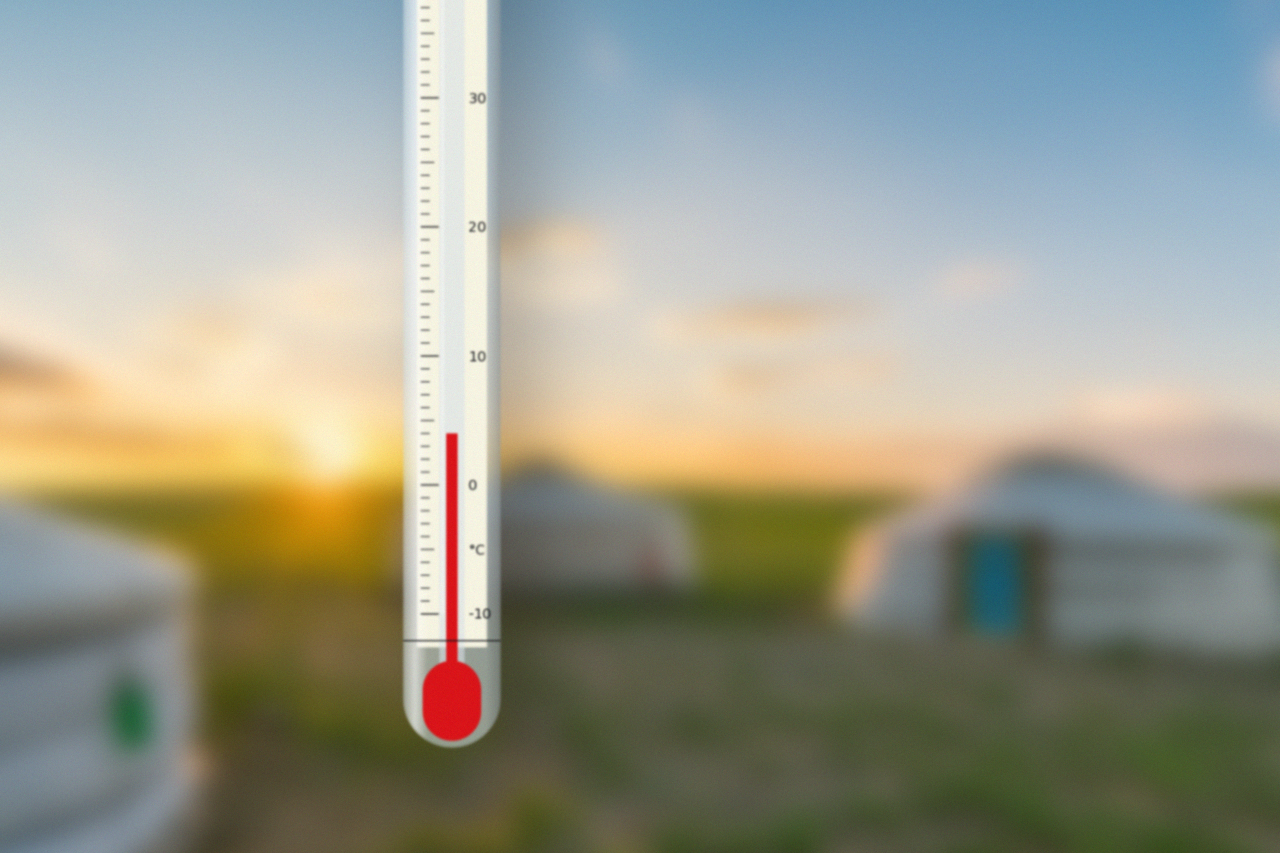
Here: 4°C
